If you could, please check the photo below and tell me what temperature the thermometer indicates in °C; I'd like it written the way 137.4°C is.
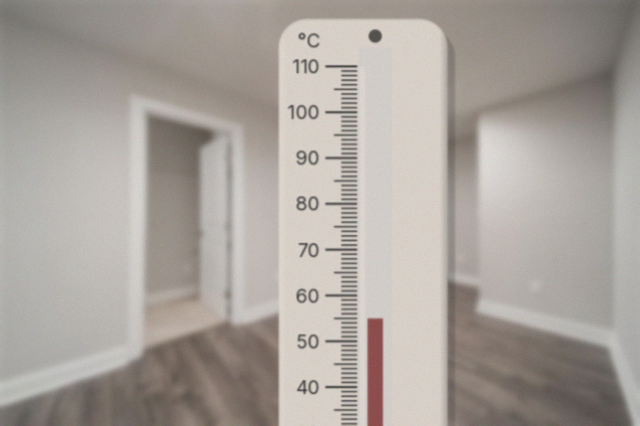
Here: 55°C
